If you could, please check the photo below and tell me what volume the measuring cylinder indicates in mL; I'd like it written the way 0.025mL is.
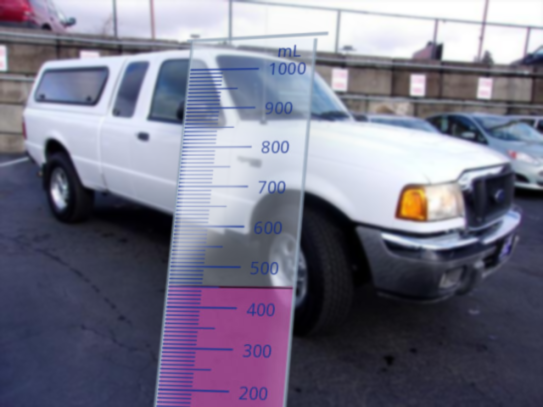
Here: 450mL
